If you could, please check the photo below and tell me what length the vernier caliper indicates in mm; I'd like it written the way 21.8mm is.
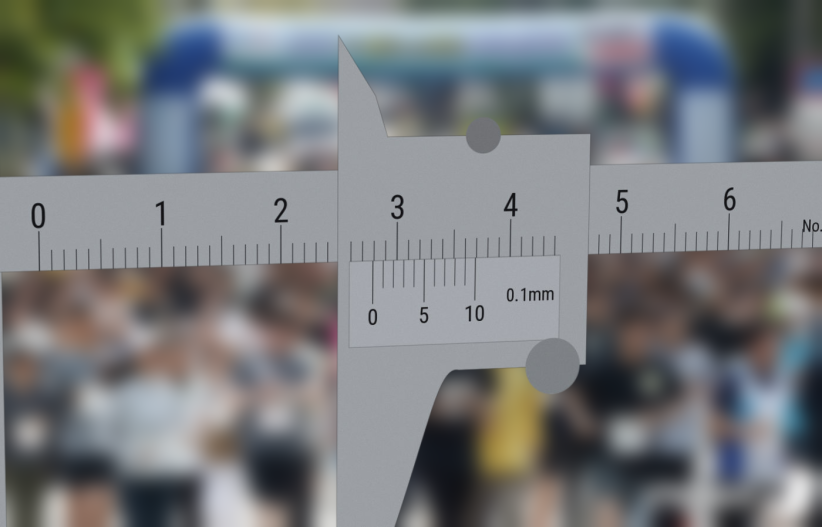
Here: 27.9mm
